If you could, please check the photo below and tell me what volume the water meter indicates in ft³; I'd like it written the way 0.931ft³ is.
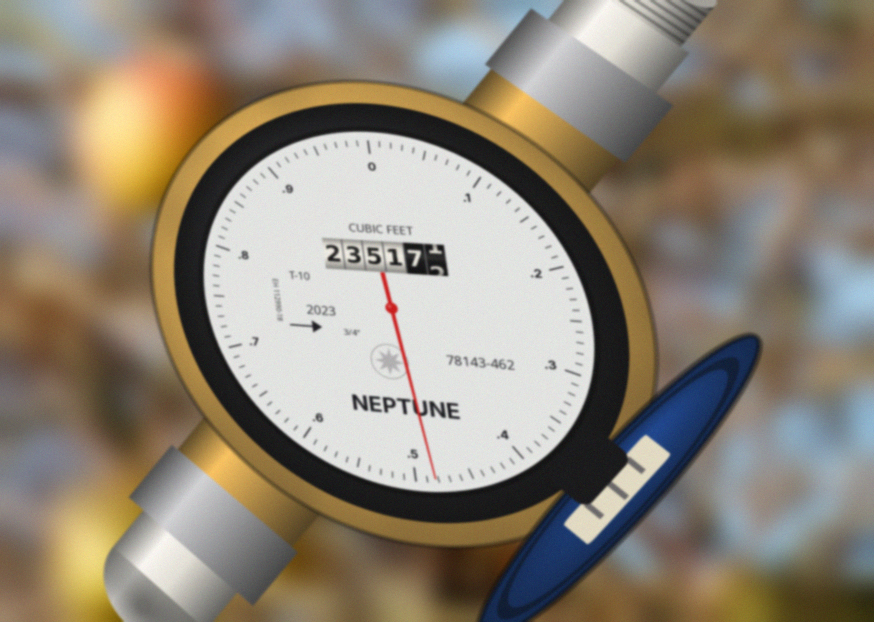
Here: 235171.48ft³
